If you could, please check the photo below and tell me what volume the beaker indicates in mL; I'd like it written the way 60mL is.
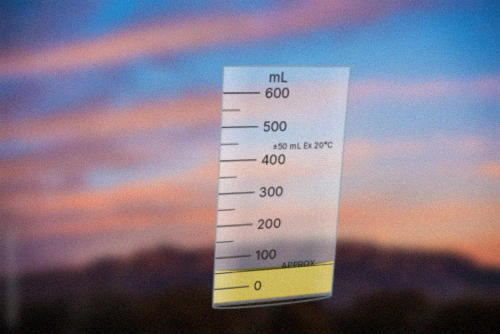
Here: 50mL
